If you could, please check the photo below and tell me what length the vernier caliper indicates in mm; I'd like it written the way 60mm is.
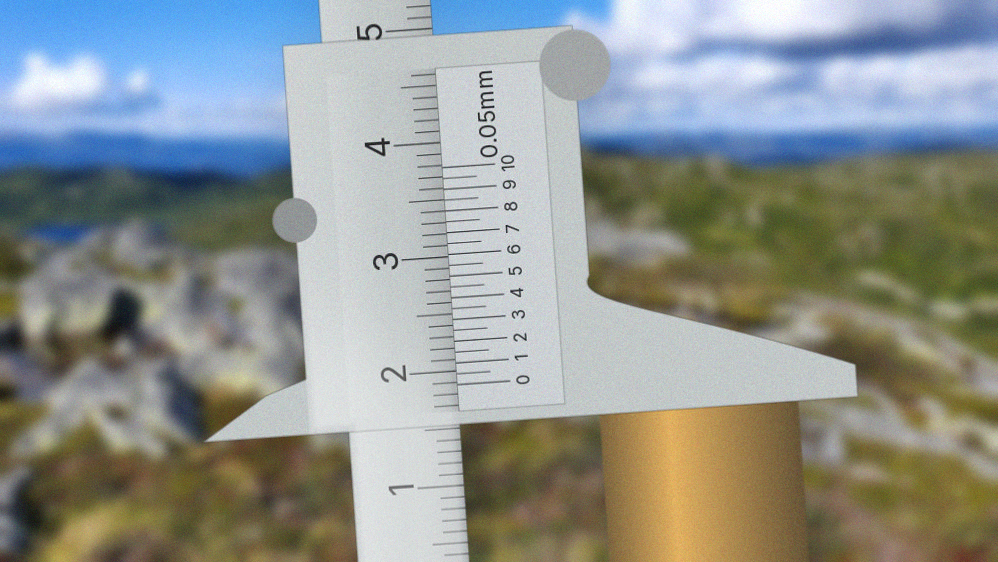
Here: 18.8mm
